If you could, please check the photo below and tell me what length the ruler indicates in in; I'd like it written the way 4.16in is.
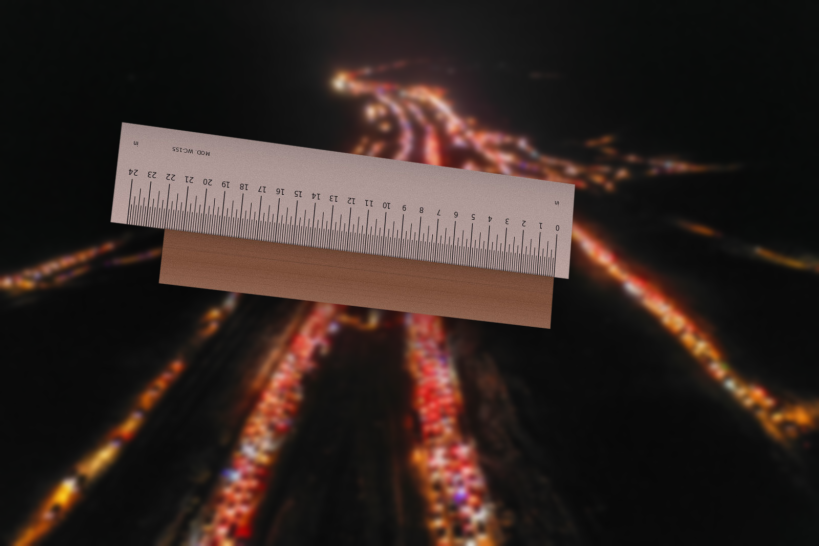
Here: 22in
